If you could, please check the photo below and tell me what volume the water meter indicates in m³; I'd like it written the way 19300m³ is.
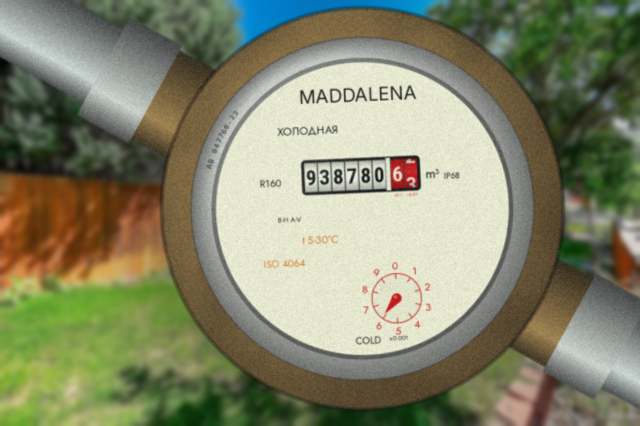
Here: 938780.626m³
